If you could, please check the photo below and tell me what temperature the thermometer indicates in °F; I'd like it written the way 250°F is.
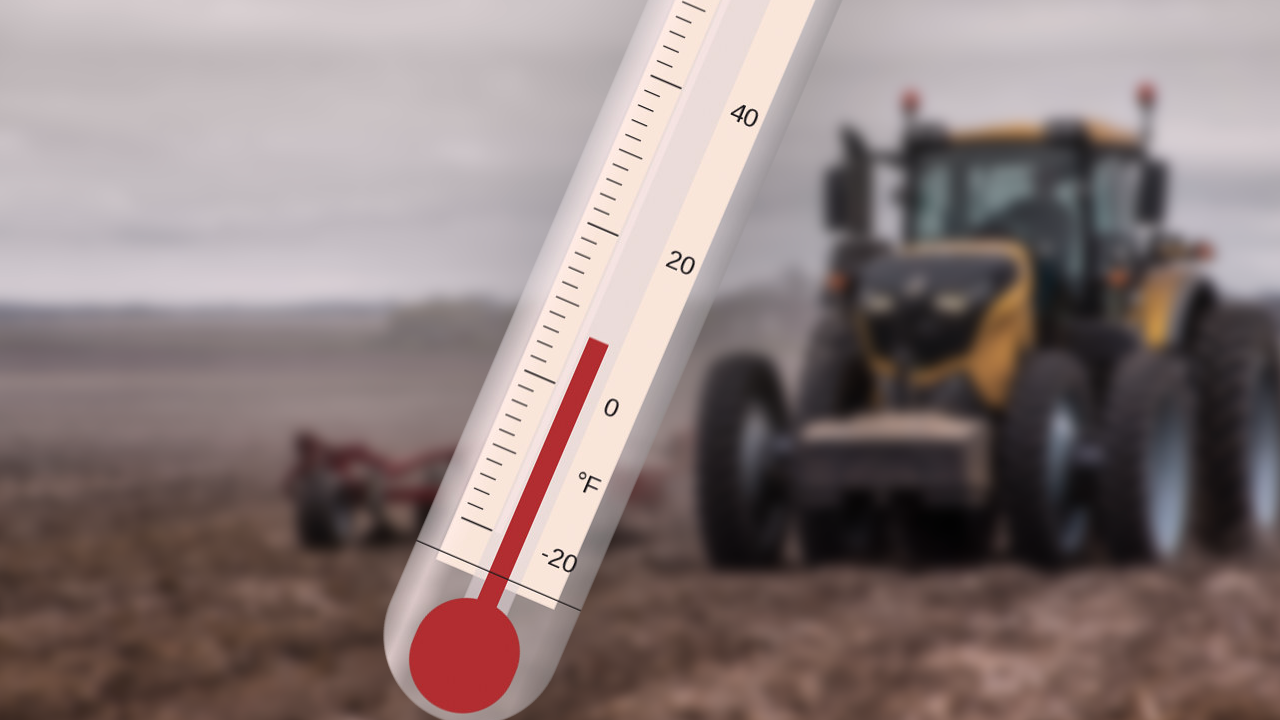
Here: 7°F
